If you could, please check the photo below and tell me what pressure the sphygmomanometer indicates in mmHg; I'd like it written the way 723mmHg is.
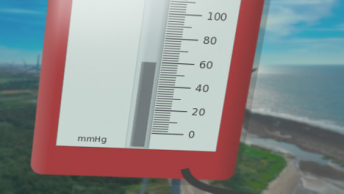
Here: 60mmHg
